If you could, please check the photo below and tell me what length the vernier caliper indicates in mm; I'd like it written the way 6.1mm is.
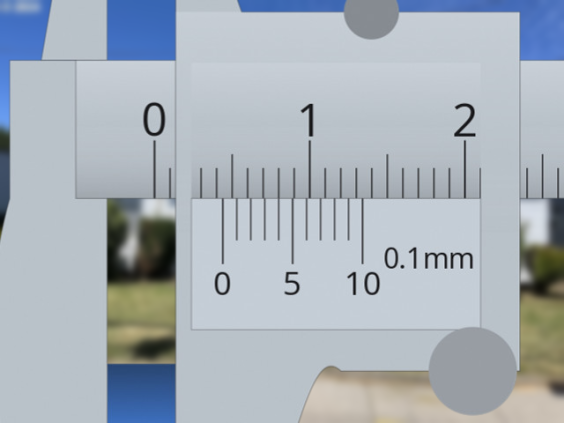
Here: 4.4mm
